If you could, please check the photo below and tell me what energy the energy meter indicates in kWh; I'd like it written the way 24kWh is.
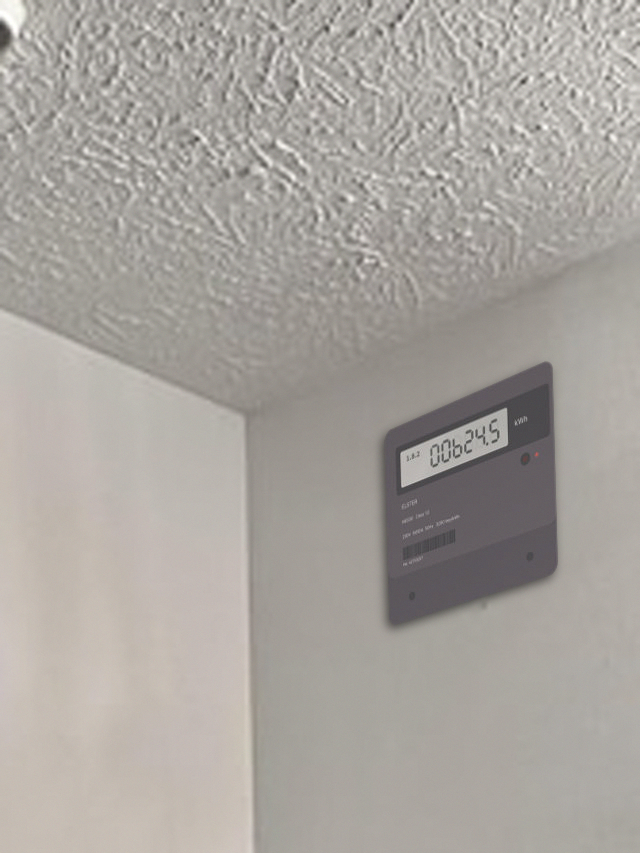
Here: 624.5kWh
